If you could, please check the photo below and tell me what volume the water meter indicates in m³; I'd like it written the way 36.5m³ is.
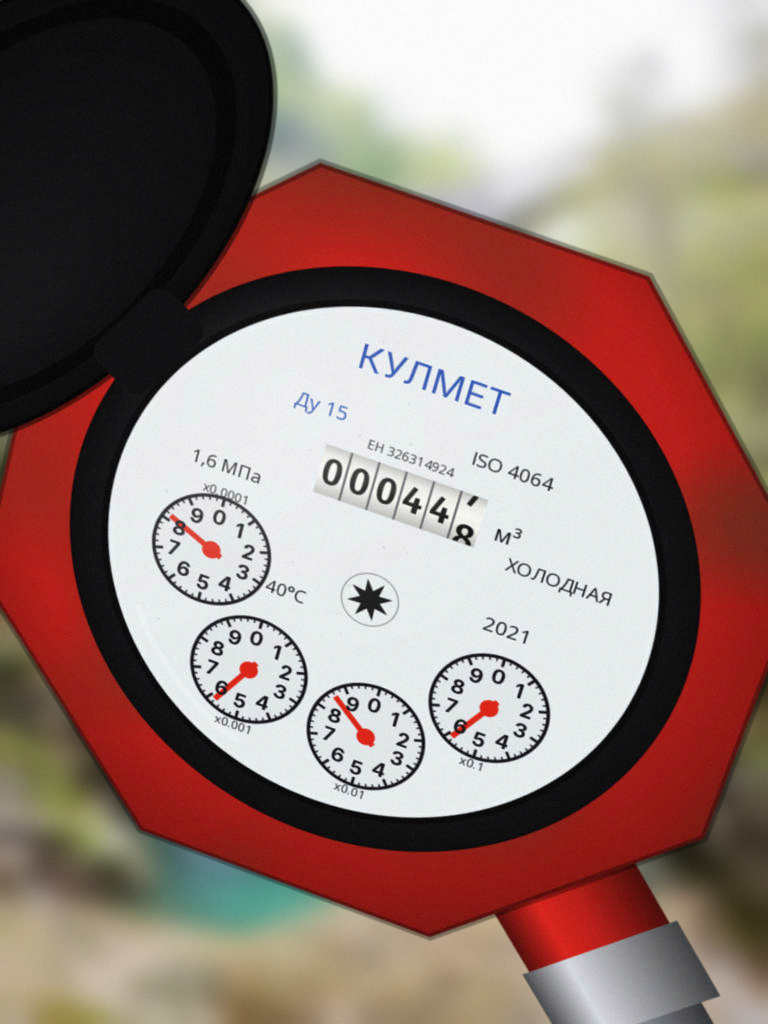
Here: 447.5858m³
